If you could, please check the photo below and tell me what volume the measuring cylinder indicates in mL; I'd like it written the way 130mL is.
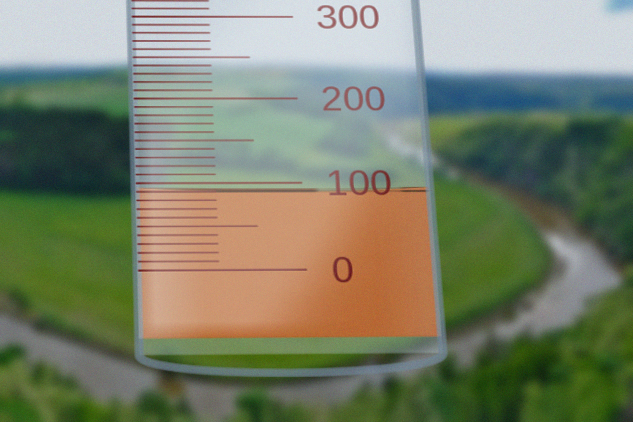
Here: 90mL
